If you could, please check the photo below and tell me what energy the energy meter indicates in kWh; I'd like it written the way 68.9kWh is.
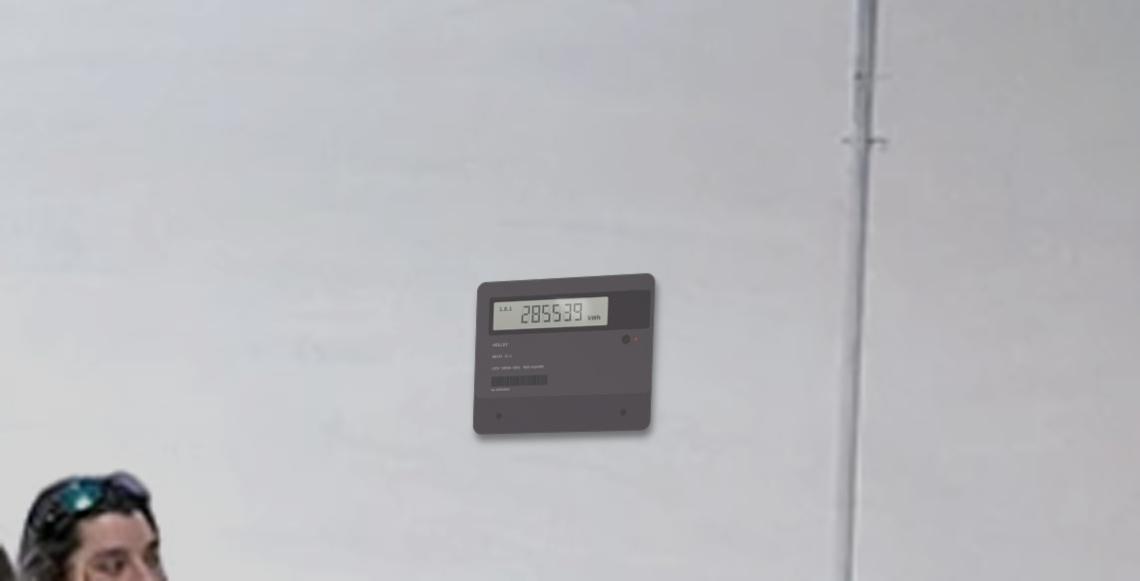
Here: 285539kWh
